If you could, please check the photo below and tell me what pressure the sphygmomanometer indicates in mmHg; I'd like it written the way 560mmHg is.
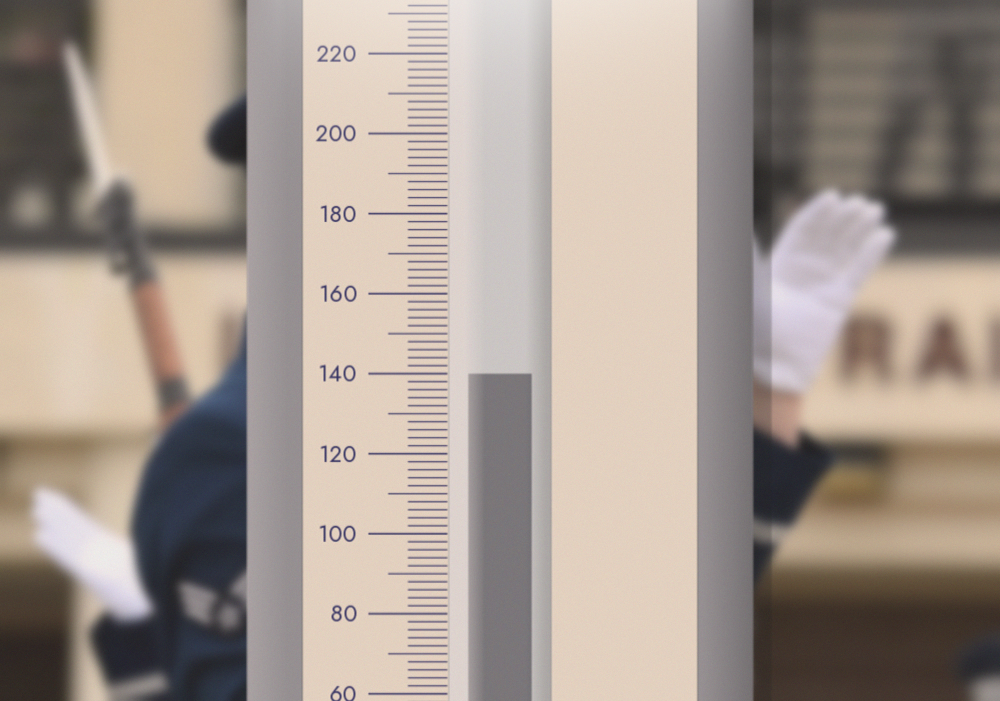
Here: 140mmHg
